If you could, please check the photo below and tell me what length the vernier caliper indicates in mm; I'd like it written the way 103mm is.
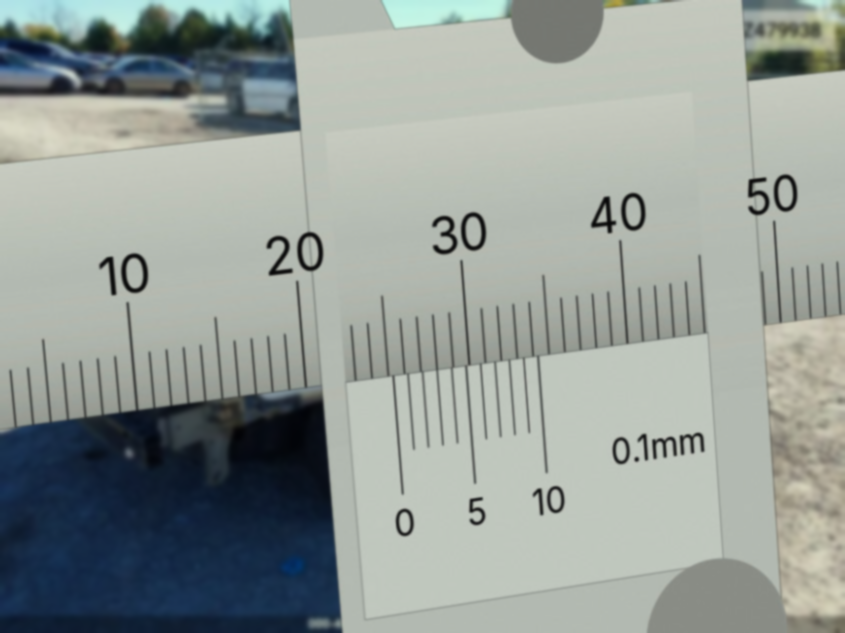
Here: 25.3mm
